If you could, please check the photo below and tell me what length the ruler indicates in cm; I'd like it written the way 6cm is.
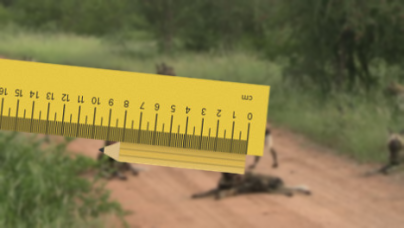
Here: 9.5cm
